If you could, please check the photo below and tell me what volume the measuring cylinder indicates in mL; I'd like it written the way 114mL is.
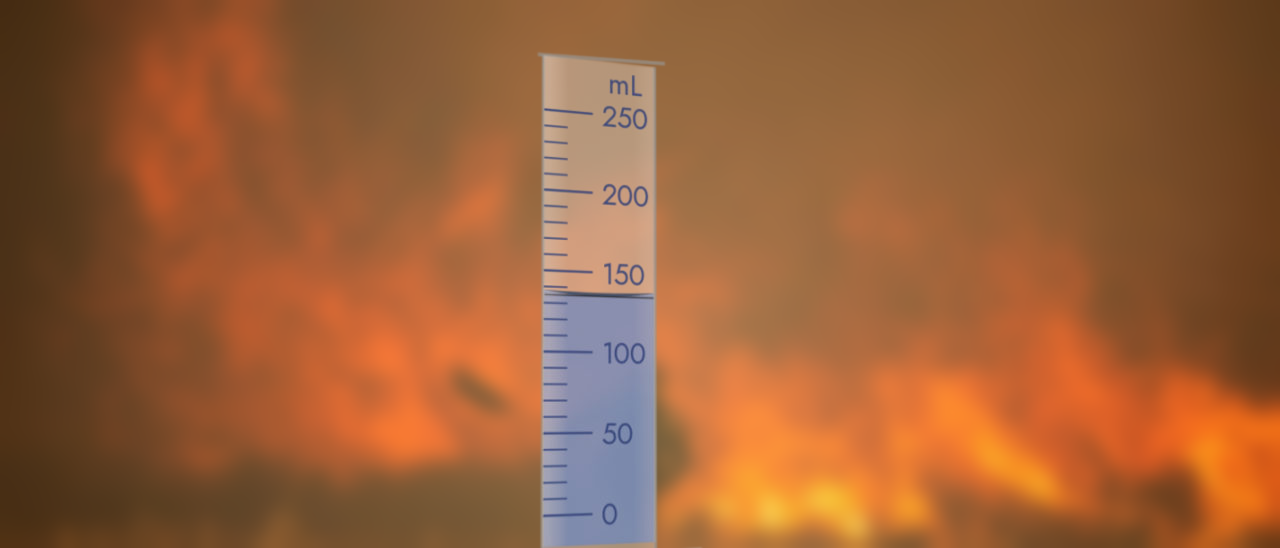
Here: 135mL
